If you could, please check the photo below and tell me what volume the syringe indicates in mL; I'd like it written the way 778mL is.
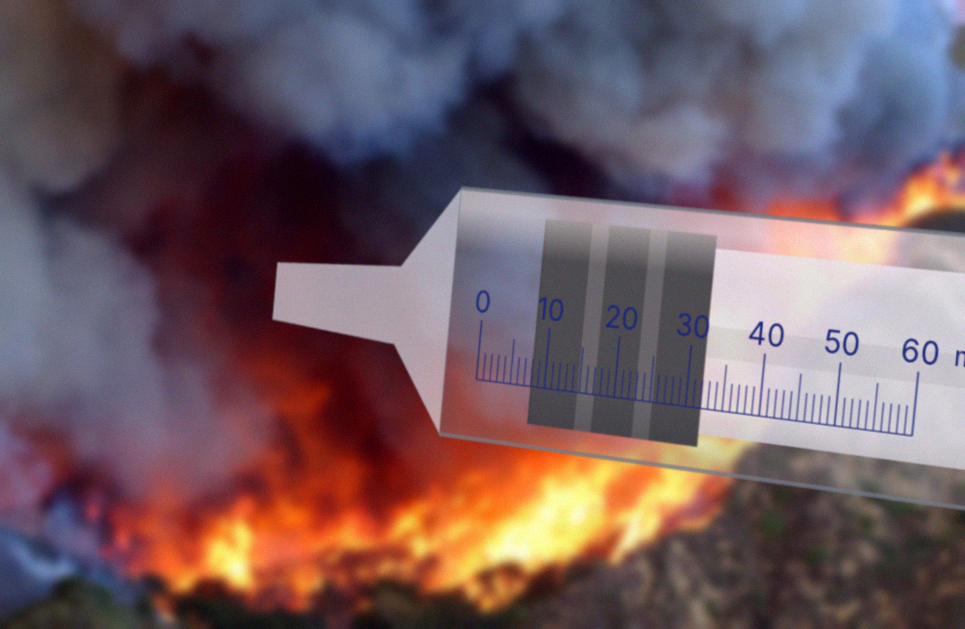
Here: 8mL
